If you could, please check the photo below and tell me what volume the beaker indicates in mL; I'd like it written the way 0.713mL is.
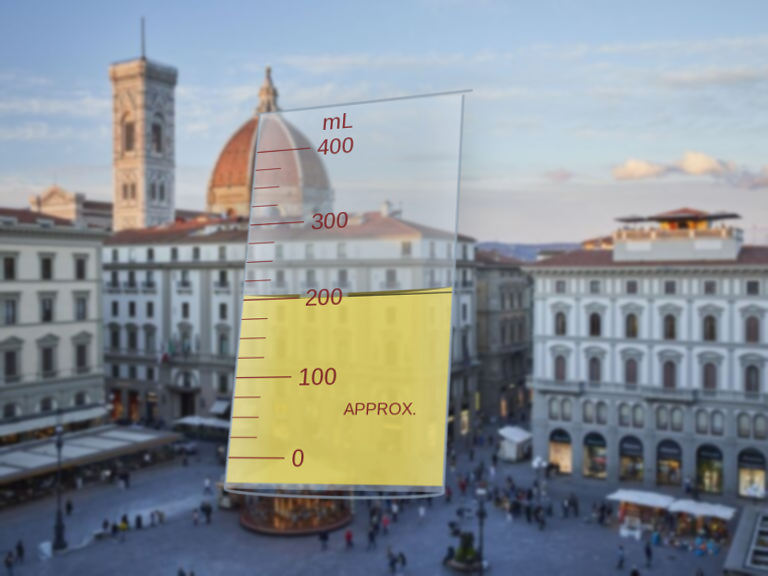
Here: 200mL
